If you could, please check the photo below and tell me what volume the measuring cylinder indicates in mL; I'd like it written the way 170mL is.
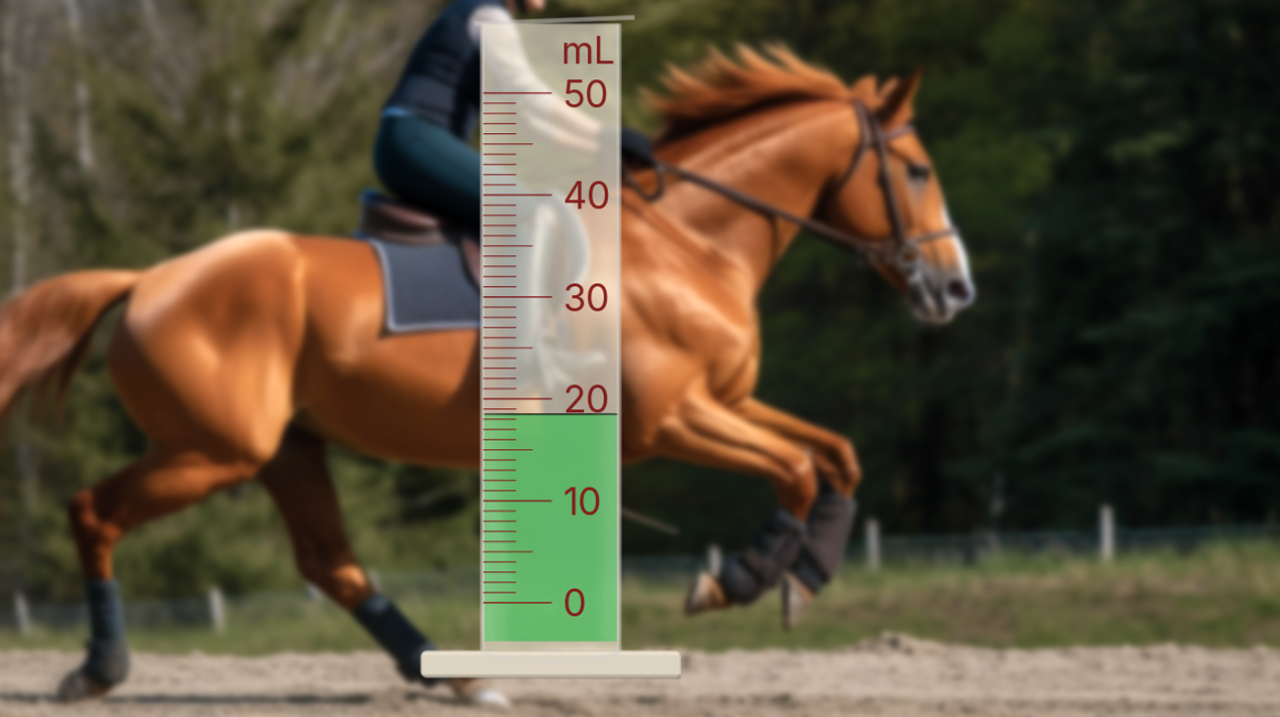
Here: 18.5mL
